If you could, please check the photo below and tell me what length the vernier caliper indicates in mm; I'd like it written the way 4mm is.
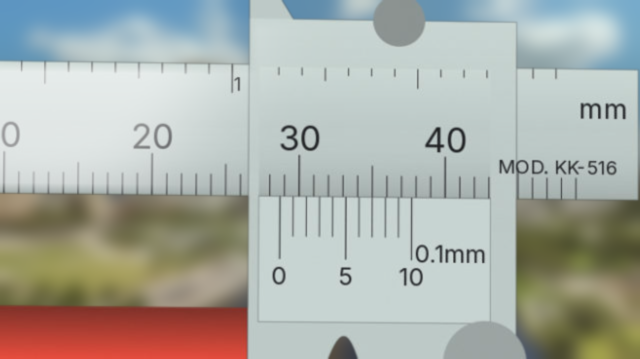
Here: 28.7mm
